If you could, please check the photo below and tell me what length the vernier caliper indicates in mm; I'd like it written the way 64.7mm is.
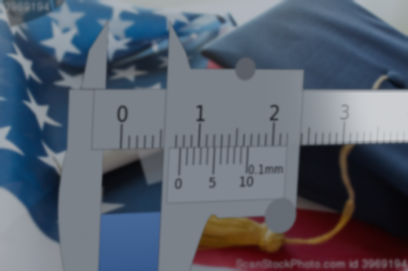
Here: 7.6mm
